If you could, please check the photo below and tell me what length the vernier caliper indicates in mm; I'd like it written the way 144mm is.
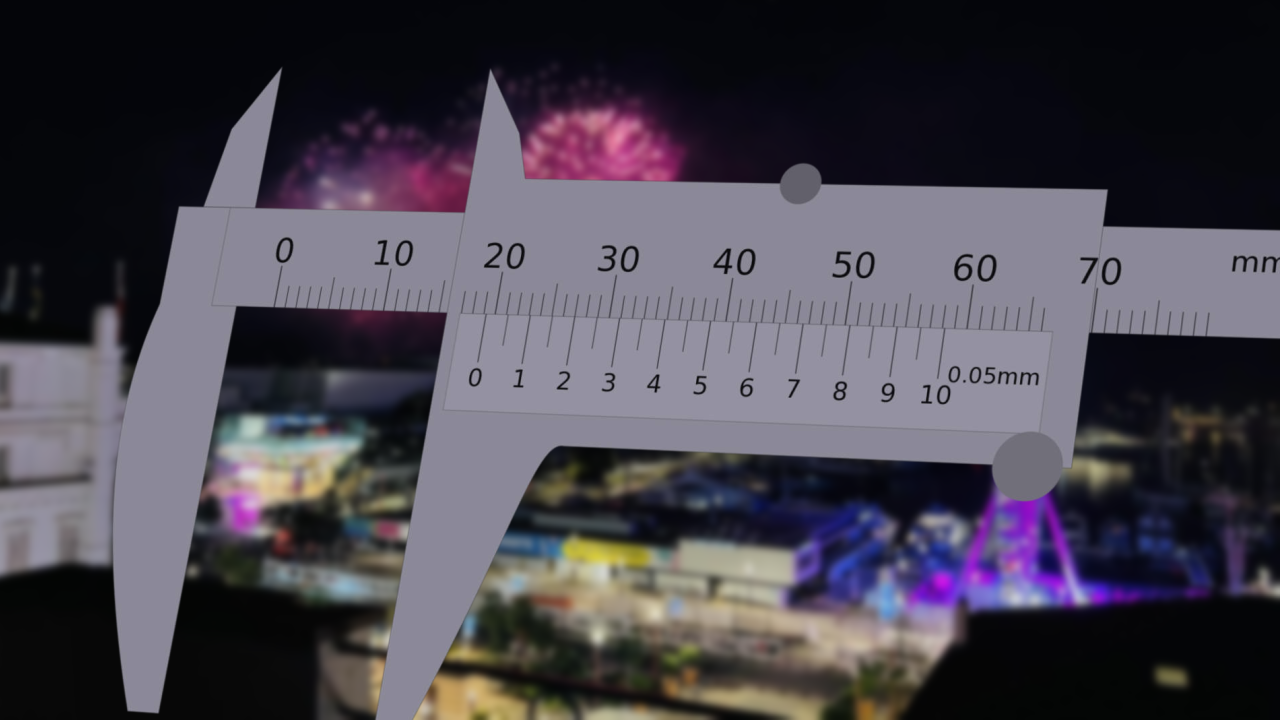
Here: 19.2mm
